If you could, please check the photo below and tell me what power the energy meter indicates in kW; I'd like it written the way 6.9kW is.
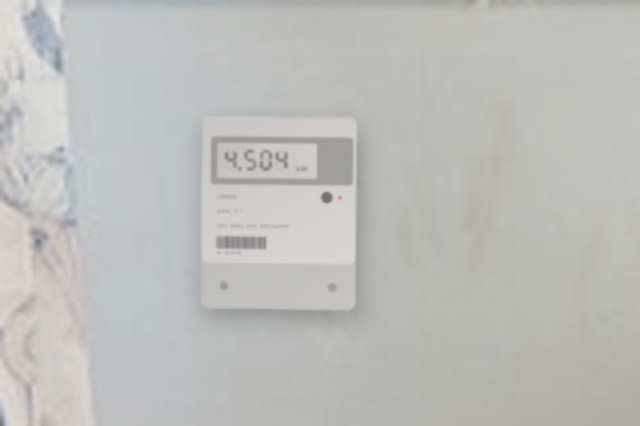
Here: 4.504kW
